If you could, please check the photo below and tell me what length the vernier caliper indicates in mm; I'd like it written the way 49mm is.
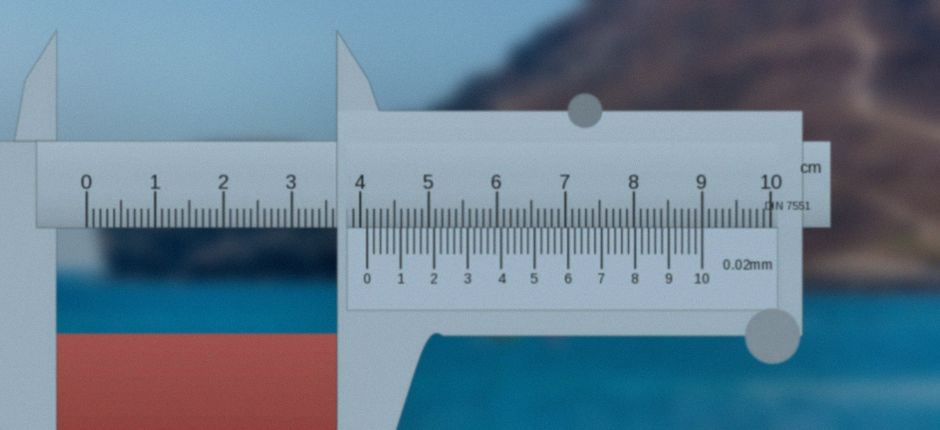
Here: 41.0mm
